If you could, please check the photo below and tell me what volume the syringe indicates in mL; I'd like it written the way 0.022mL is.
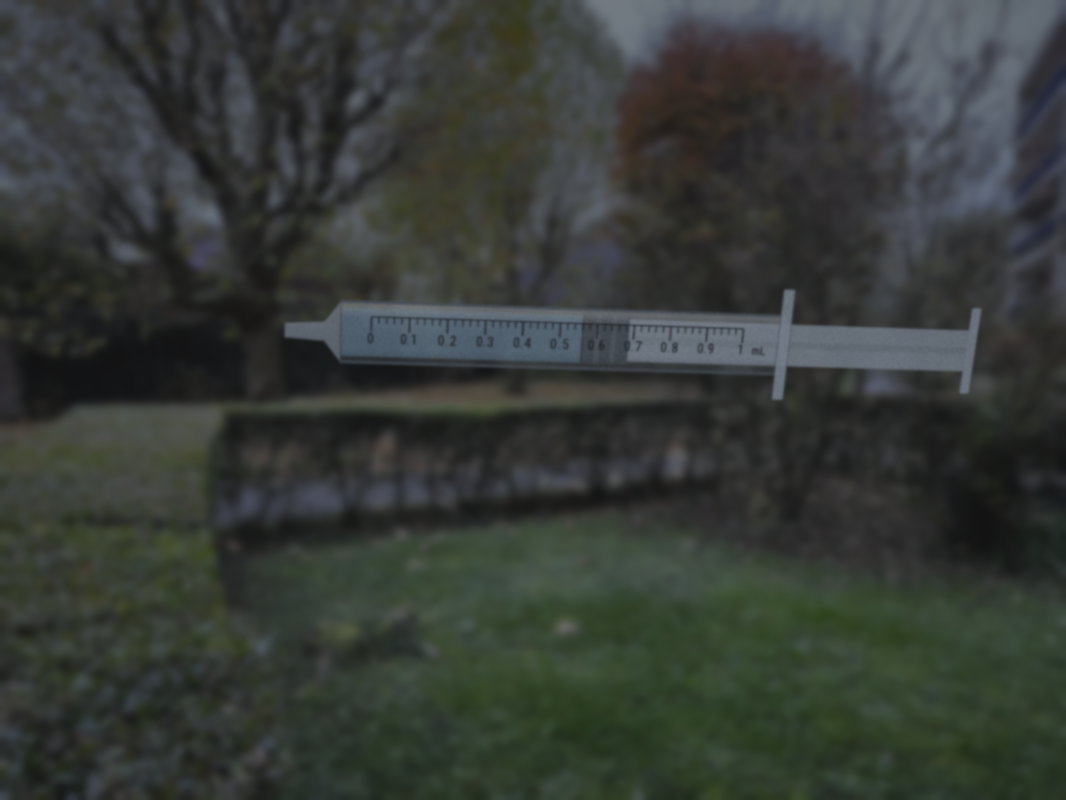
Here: 0.56mL
